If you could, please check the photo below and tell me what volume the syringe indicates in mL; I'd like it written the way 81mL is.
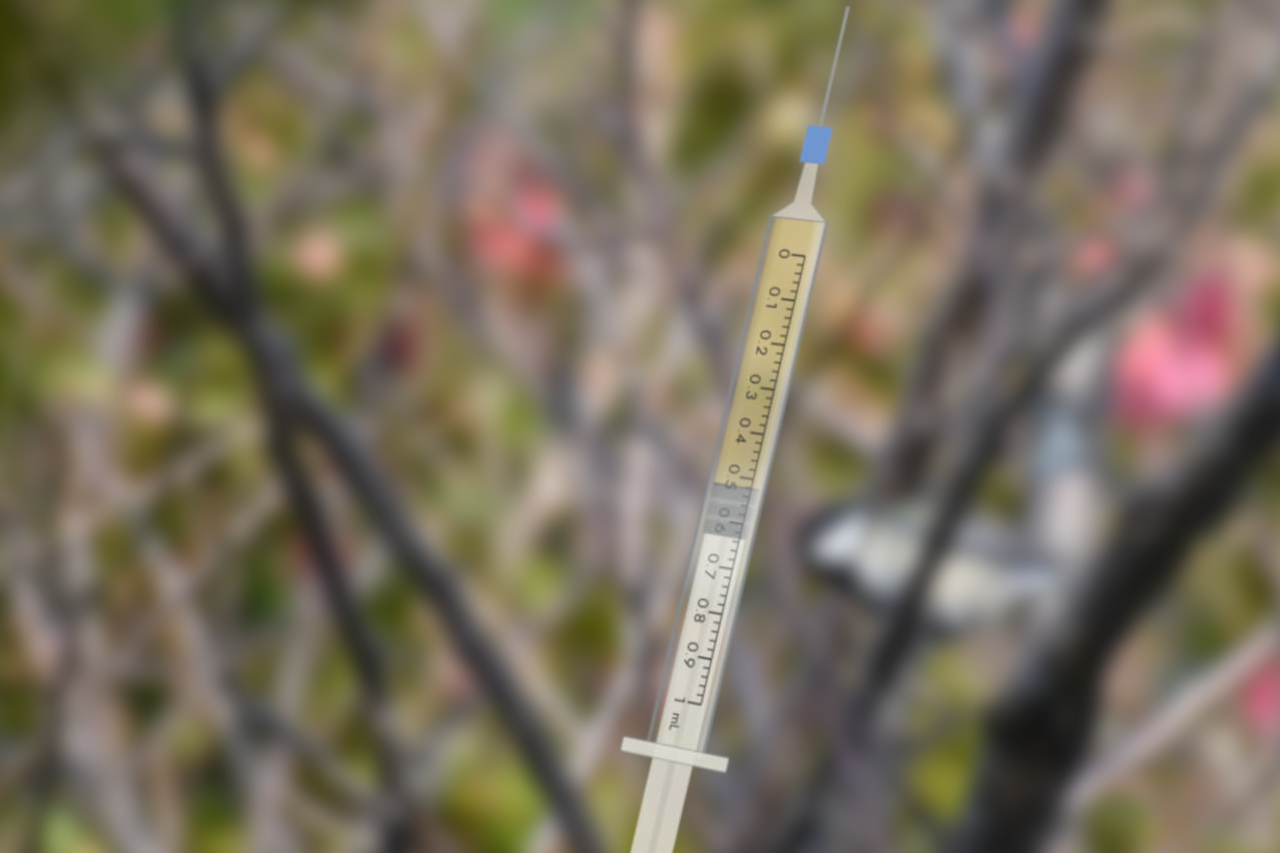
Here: 0.52mL
